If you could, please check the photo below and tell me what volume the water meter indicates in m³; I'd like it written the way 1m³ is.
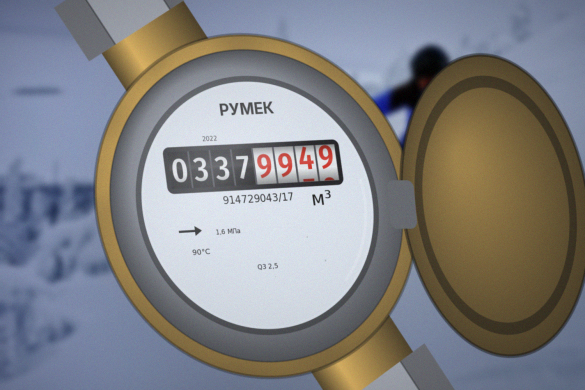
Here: 337.9949m³
